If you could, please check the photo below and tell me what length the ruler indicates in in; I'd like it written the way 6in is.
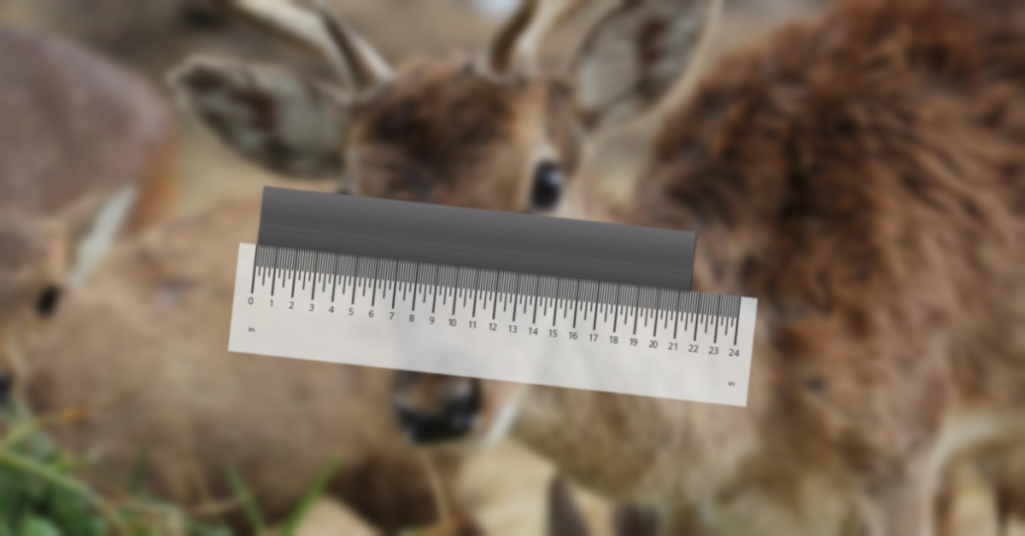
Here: 21.5in
